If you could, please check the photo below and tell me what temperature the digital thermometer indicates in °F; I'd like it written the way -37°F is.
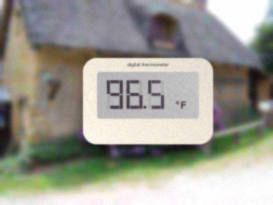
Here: 96.5°F
